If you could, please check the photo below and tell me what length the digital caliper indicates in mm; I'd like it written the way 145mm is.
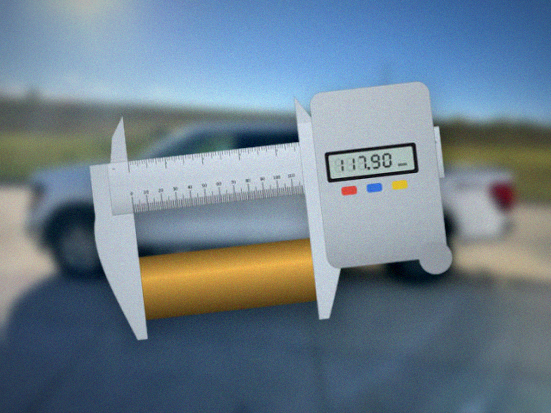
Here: 117.90mm
